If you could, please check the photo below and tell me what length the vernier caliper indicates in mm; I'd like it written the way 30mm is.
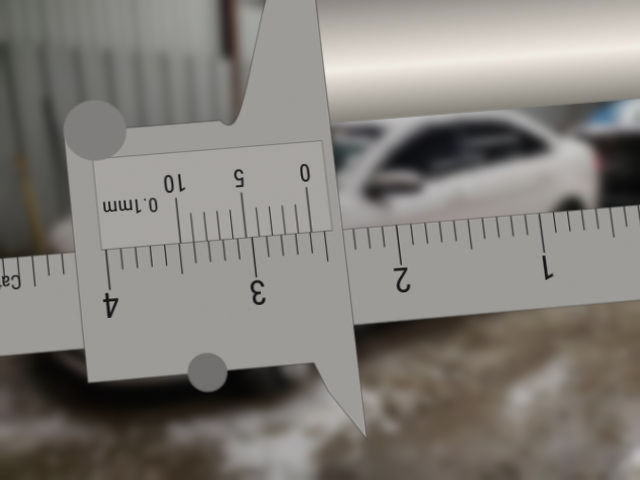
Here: 25.9mm
